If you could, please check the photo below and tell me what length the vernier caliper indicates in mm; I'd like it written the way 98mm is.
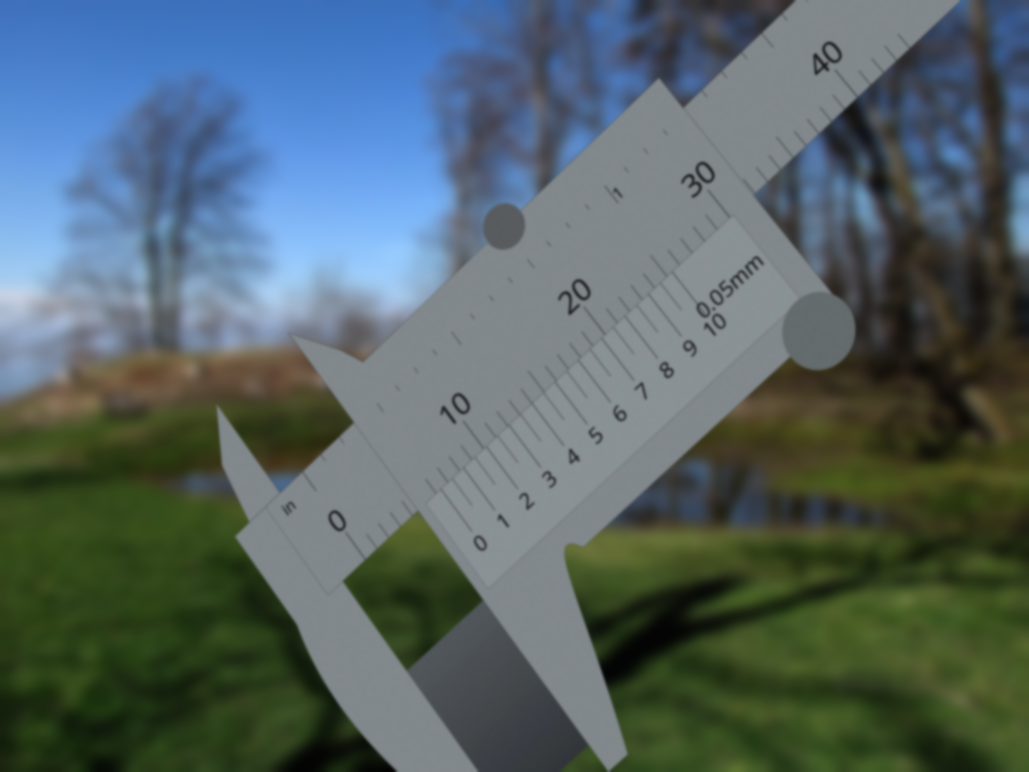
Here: 6.4mm
